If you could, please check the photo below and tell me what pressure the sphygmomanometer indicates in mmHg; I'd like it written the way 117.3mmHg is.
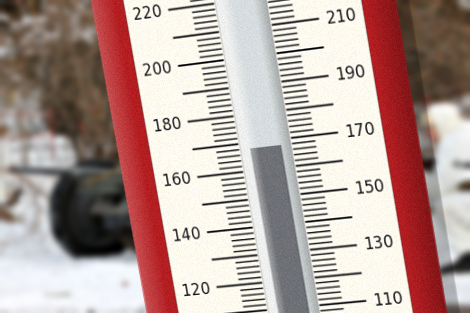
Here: 168mmHg
